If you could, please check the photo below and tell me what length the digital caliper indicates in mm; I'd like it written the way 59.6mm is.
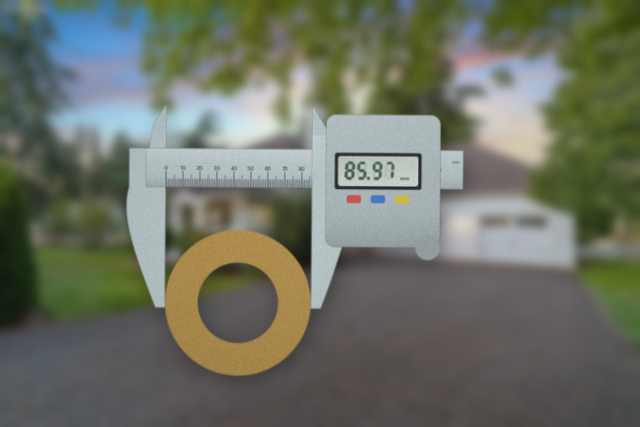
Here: 85.97mm
